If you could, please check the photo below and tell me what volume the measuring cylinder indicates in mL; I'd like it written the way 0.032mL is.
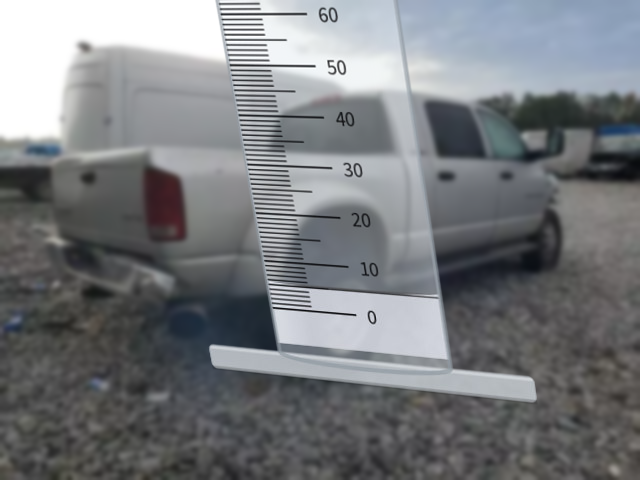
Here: 5mL
